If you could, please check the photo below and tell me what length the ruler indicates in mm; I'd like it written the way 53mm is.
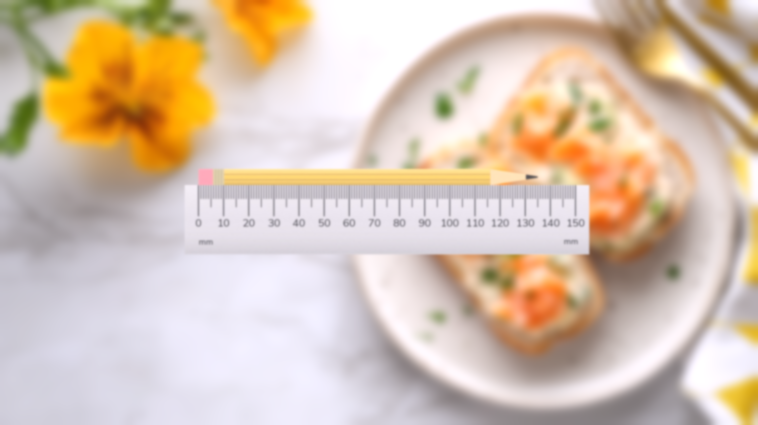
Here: 135mm
